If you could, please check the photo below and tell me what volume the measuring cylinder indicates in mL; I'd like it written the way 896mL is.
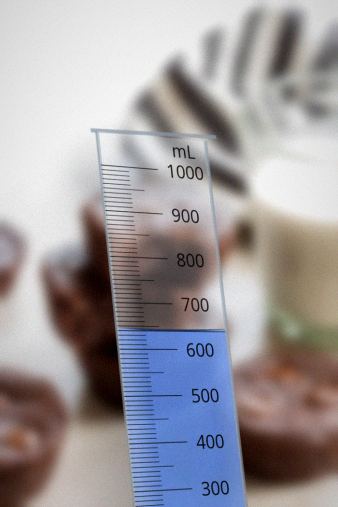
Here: 640mL
